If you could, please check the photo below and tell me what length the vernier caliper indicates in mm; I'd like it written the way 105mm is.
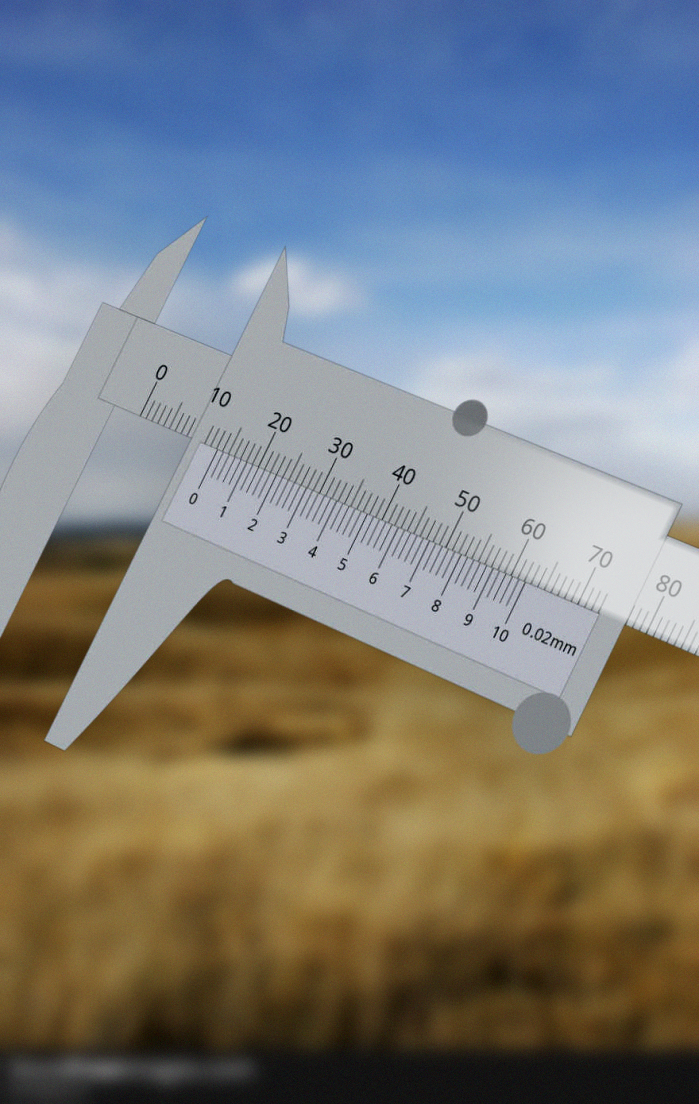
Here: 13.2mm
